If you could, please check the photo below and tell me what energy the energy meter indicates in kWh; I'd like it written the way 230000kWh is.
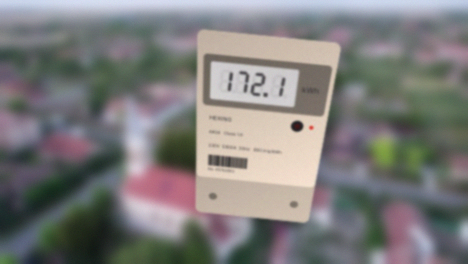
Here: 172.1kWh
